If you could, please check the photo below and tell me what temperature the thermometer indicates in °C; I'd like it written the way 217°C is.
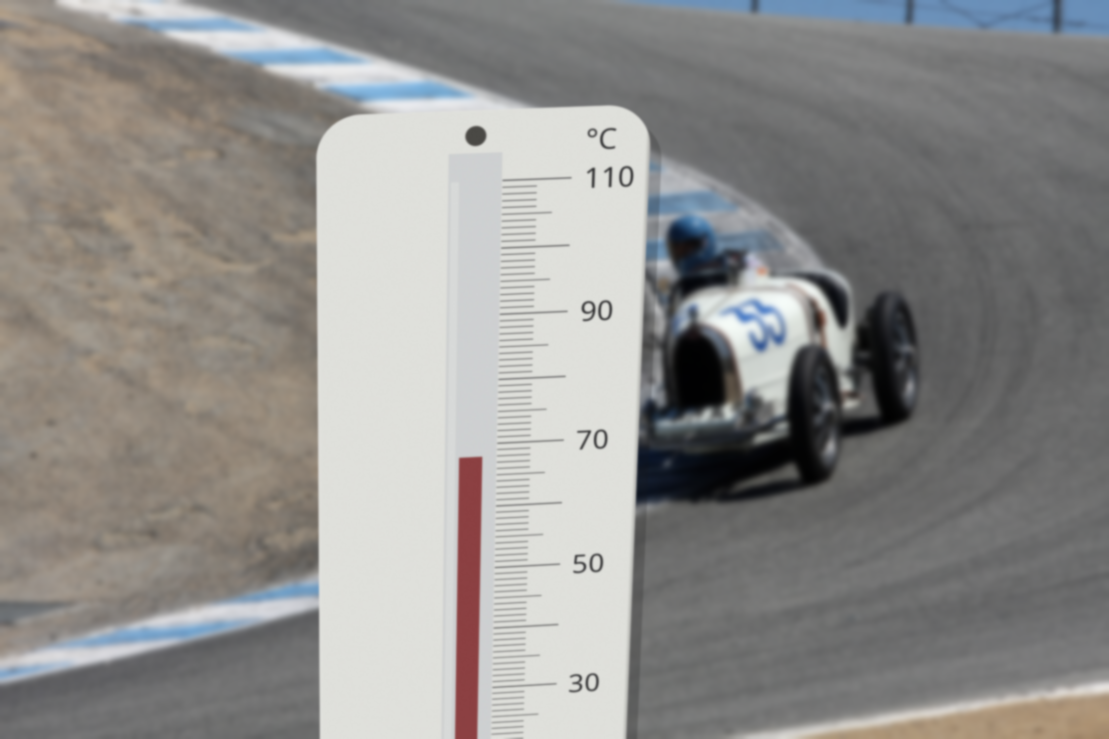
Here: 68°C
